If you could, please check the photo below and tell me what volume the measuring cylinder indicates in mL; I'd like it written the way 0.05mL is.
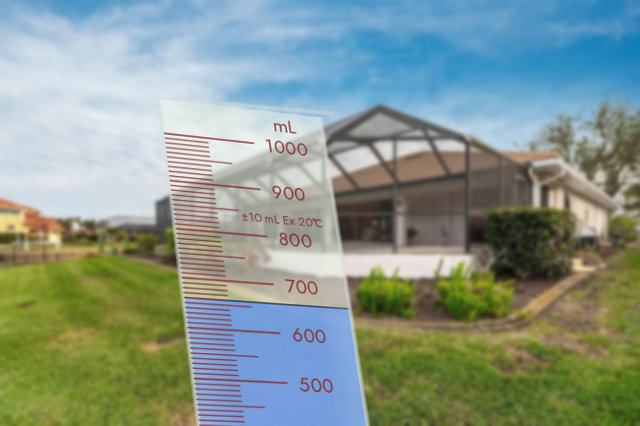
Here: 660mL
